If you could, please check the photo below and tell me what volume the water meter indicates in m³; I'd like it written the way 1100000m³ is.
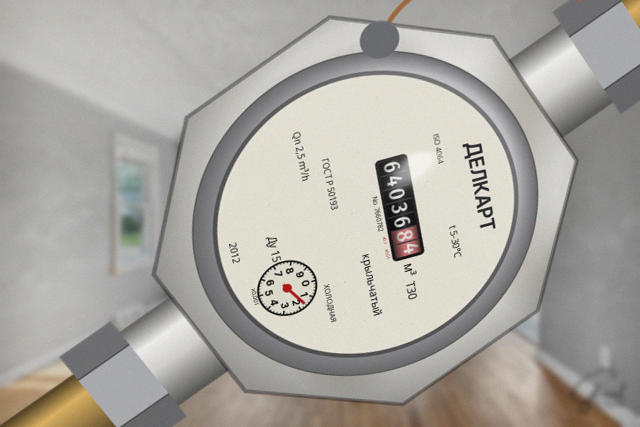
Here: 64036.841m³
